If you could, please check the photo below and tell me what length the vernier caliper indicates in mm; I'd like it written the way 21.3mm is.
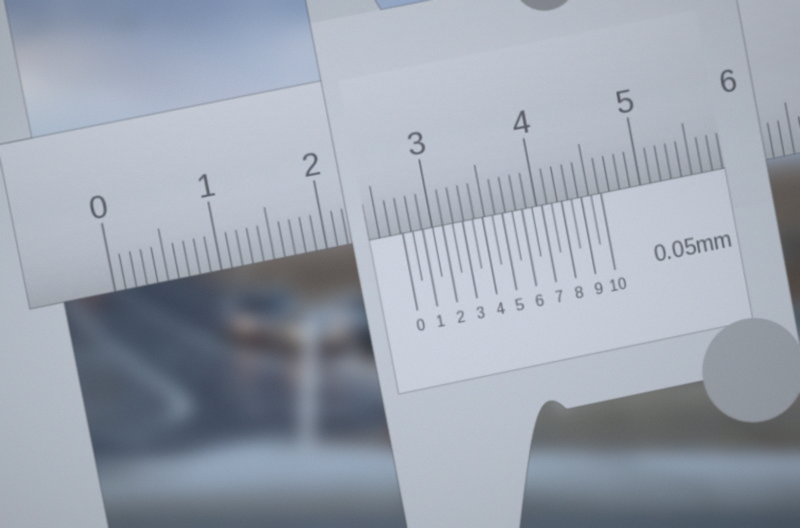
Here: 27.2mm
